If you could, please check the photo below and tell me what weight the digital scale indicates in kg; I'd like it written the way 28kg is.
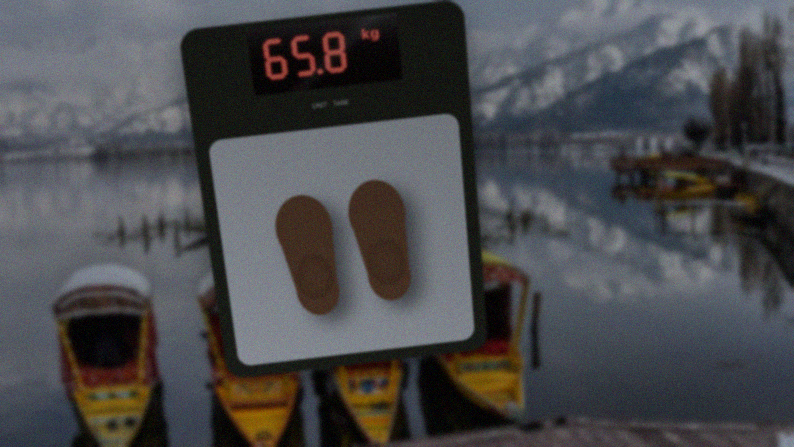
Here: 65.8kg
